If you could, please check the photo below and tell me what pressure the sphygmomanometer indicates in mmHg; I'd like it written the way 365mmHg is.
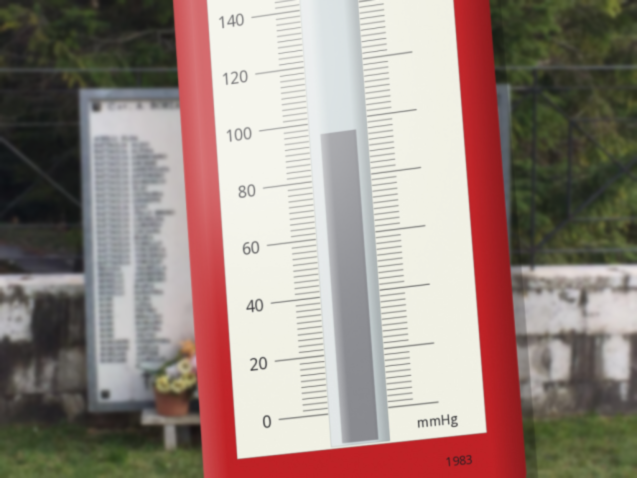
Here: 96mmHg
